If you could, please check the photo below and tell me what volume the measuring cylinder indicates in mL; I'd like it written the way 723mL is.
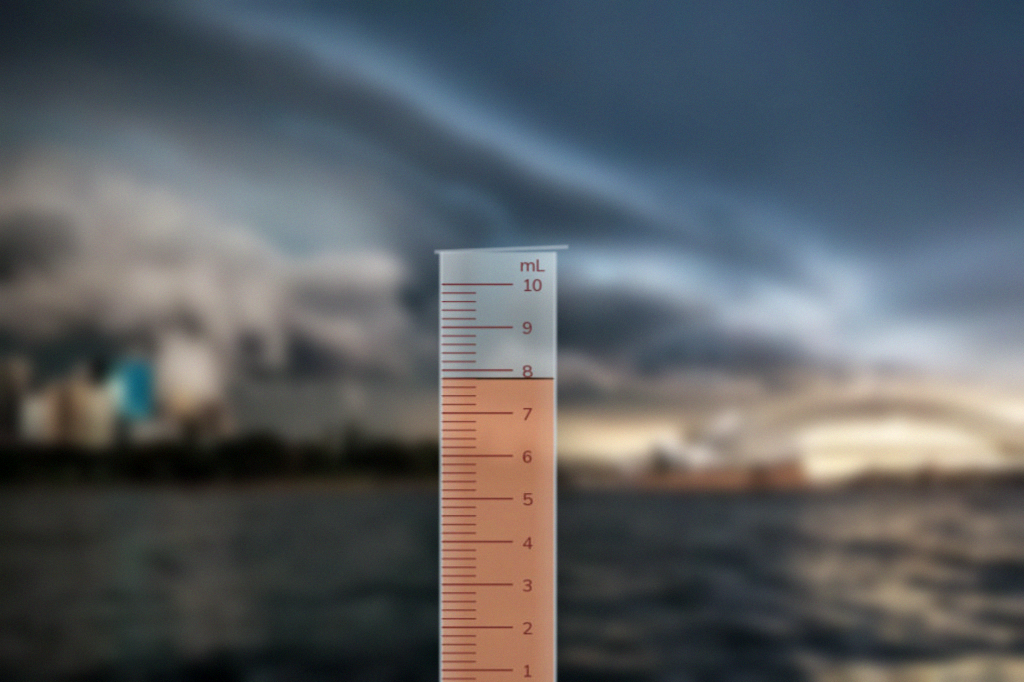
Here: 7.8mL
